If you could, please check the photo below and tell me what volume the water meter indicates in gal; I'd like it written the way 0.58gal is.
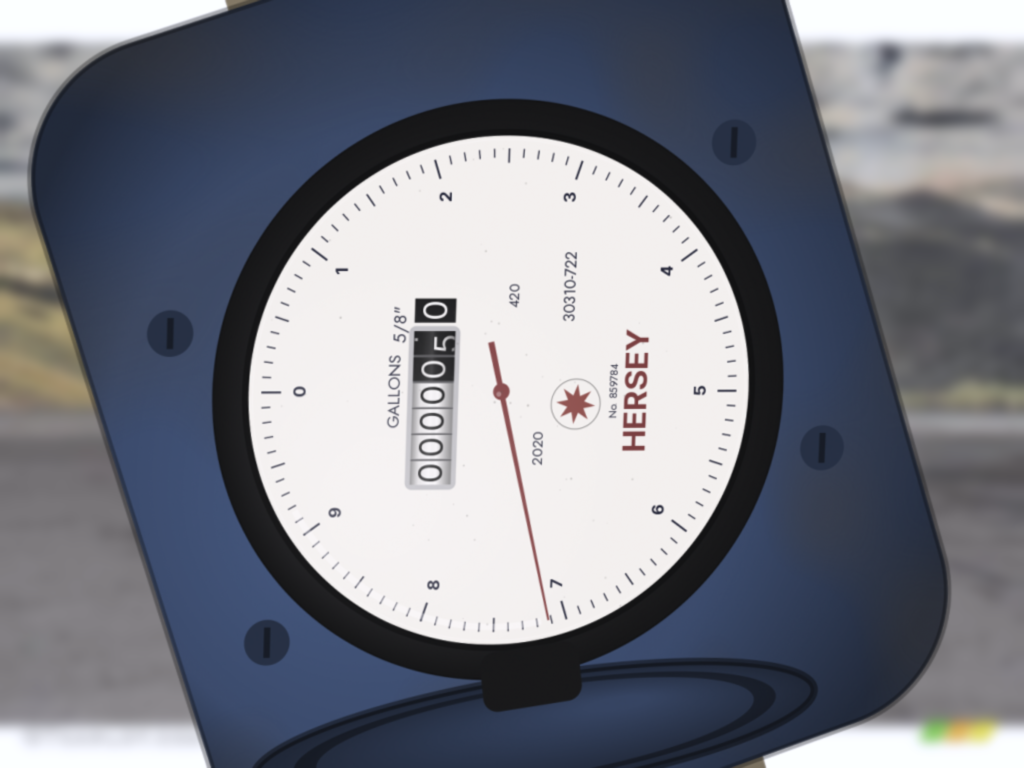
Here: 47.1gal
